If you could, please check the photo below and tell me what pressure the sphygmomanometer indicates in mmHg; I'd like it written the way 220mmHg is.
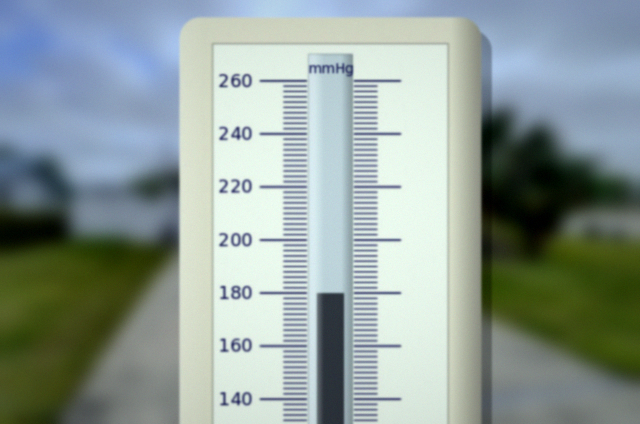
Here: 180mmHg
